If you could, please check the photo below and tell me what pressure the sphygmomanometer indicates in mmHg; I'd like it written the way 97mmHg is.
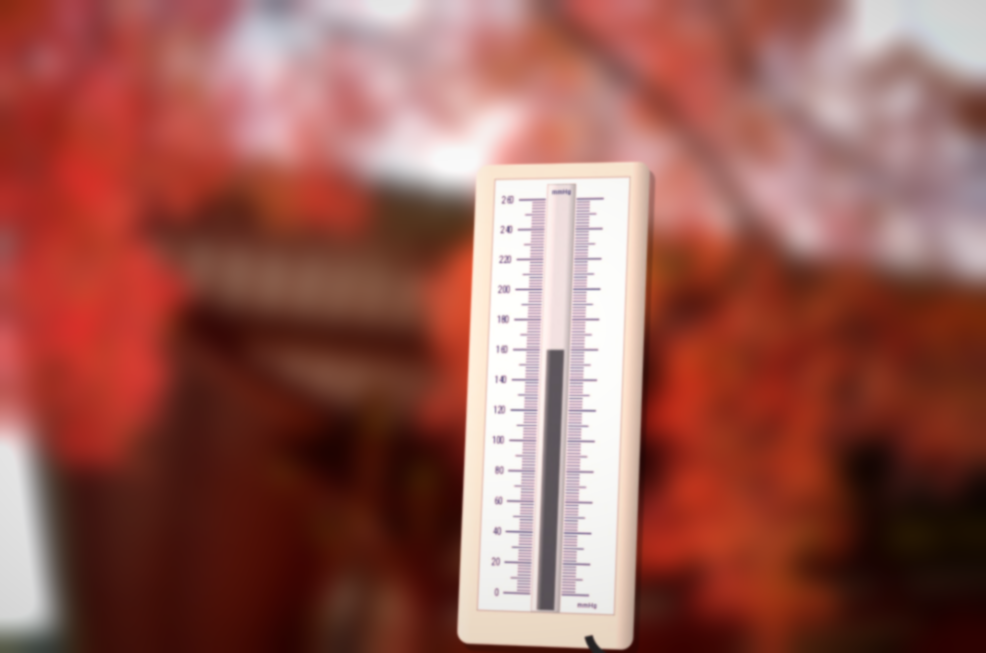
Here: 160mmHg
